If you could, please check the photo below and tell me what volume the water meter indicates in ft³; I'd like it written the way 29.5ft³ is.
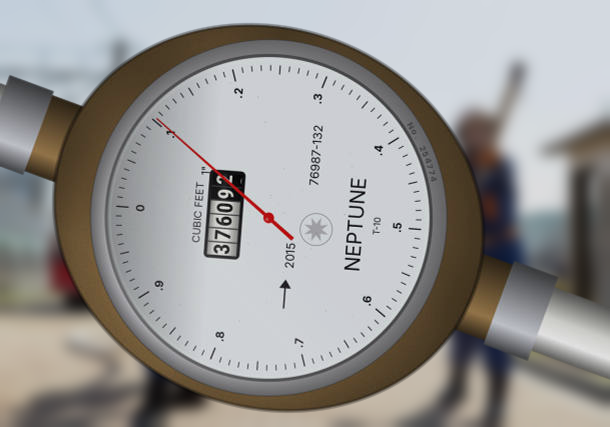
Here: 376092.10ft³
